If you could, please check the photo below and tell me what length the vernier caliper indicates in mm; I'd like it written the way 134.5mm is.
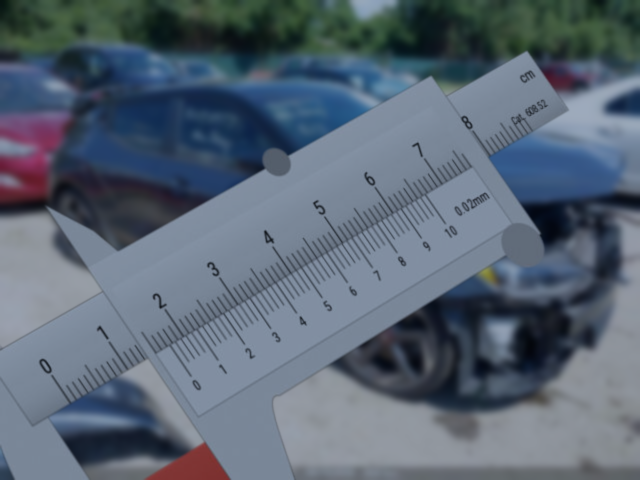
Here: 17.5mm
